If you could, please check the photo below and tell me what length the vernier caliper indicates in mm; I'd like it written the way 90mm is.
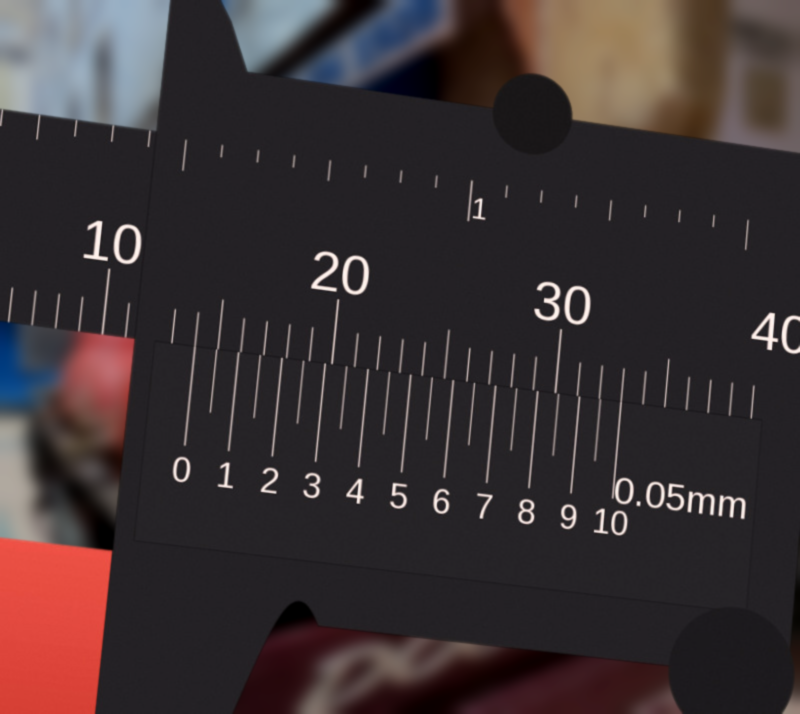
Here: 14.0mm
